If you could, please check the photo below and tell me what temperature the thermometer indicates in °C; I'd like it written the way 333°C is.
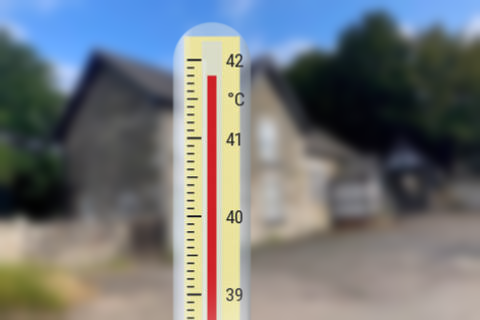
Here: 41.8°C
